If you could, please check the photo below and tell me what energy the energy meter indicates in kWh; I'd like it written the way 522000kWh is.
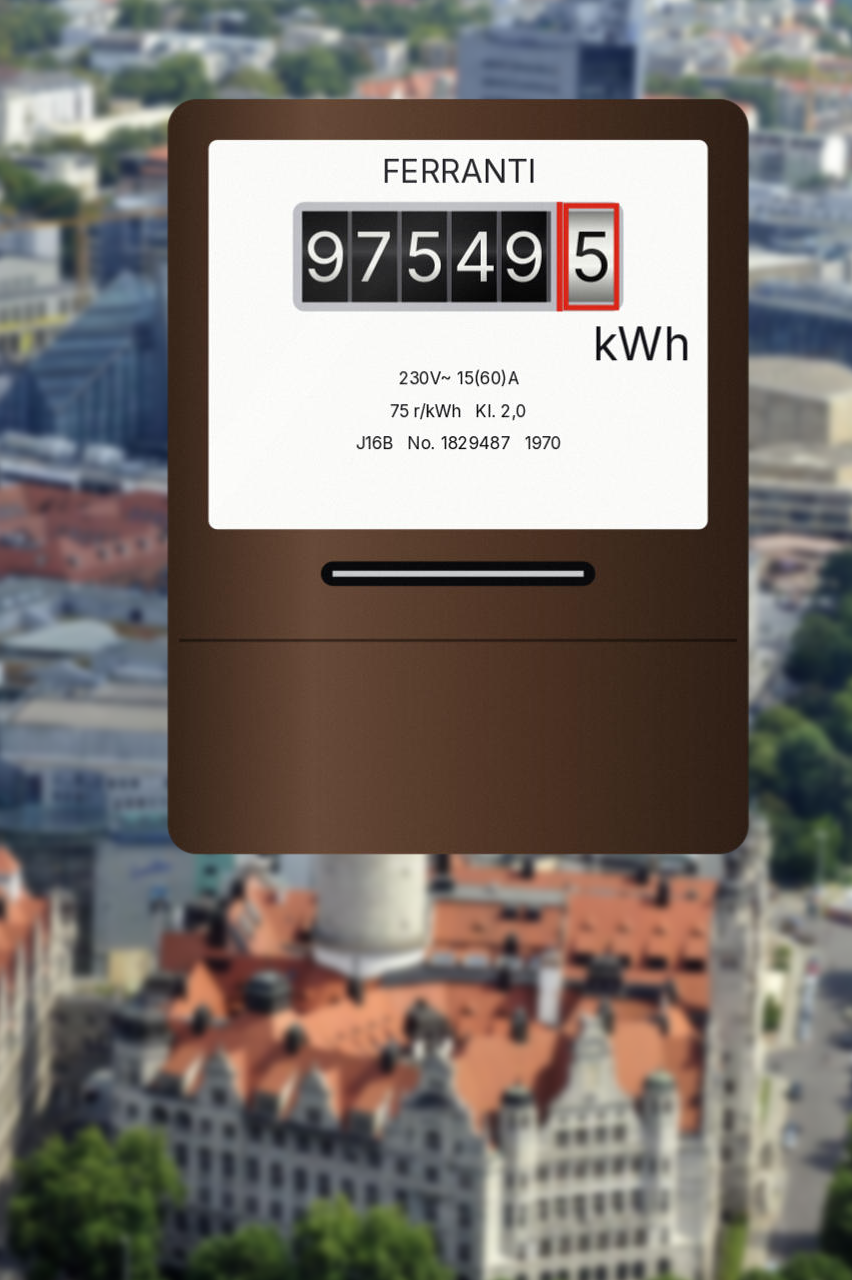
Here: 97549.5kWh
